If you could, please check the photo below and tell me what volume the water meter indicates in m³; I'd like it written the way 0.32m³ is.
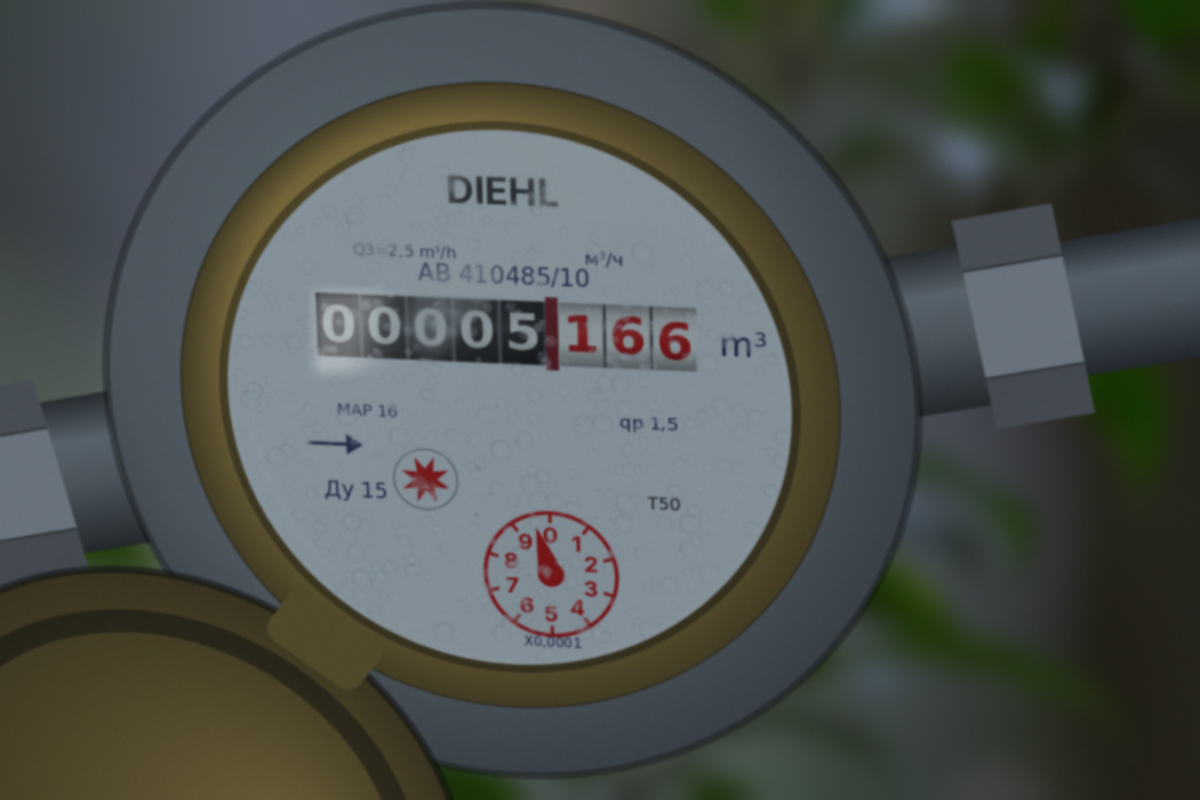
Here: 5.1659m³
